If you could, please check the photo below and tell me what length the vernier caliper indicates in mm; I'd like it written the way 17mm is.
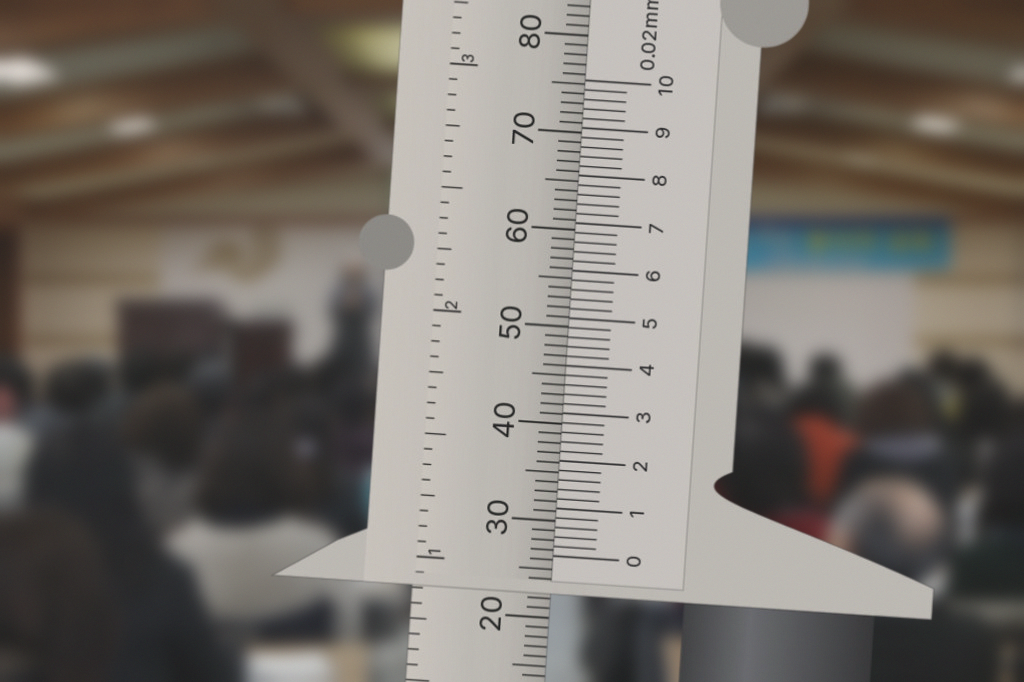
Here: 26.4mm
